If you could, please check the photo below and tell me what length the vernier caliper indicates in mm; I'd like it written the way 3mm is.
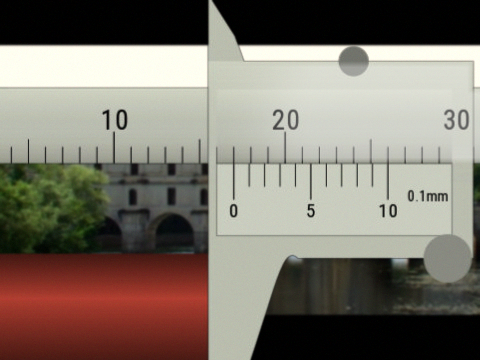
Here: 17.0mm
